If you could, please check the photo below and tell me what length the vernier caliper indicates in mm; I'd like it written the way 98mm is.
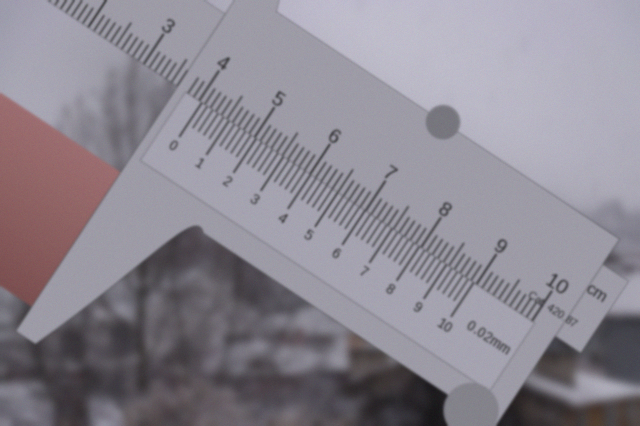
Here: 40.5mm
